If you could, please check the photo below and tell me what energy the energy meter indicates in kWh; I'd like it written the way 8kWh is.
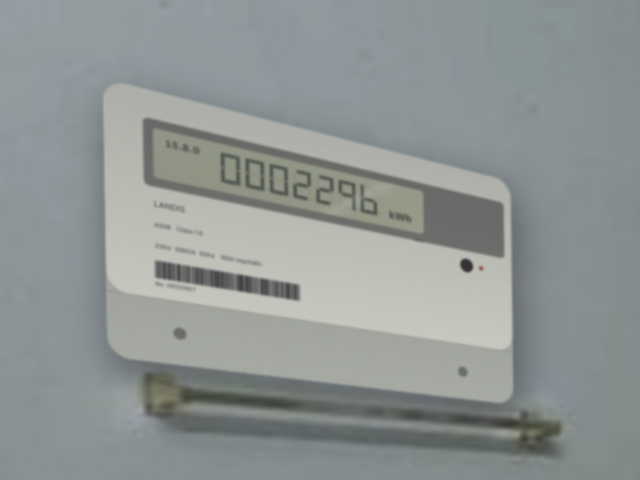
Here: 2296kWh
